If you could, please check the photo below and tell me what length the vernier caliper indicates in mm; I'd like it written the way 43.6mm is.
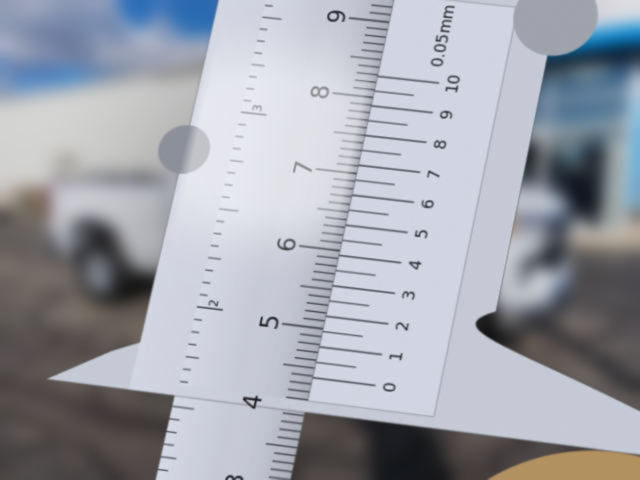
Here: 43.8mm
